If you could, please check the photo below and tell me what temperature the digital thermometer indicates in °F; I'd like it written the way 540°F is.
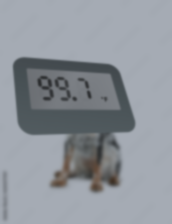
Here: 99.7°F
